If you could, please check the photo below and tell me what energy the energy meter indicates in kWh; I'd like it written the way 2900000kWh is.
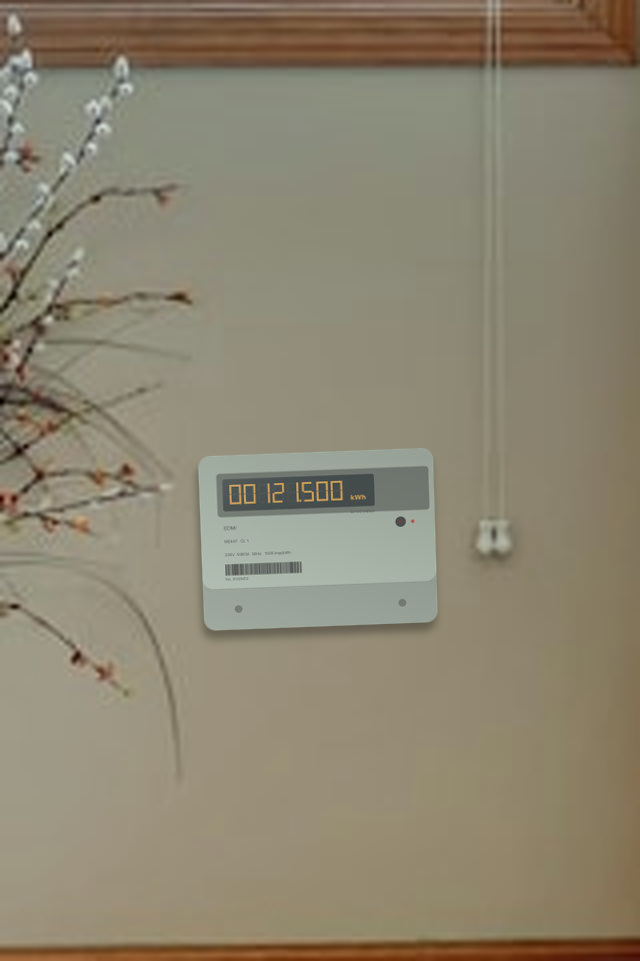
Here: 121.500kWh
